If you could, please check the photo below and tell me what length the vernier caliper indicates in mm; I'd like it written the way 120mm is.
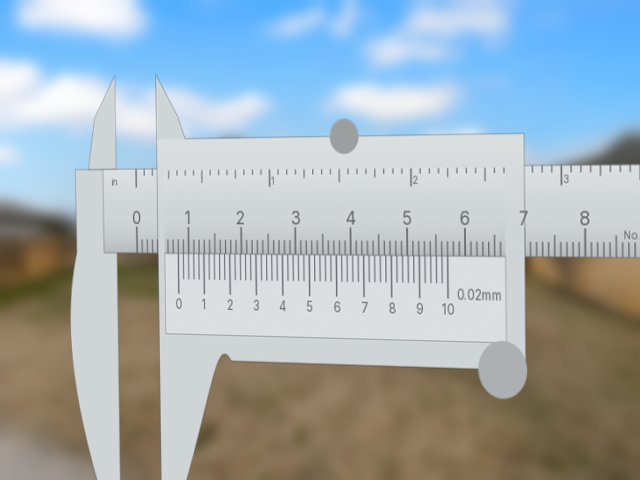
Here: 8.0mm
